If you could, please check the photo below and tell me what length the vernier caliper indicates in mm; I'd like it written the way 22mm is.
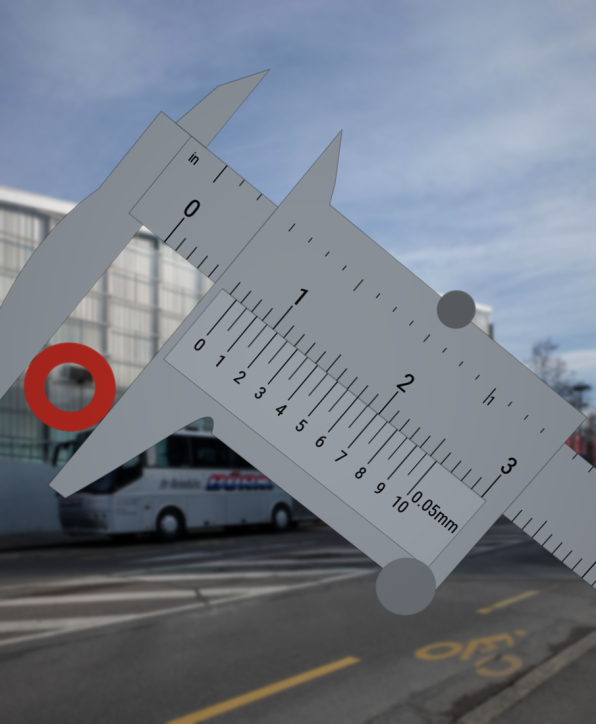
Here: 6.6mm
